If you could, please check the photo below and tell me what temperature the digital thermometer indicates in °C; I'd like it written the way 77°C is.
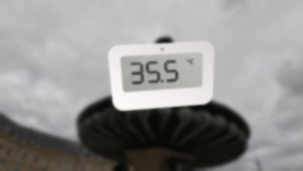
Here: 35.5°C
